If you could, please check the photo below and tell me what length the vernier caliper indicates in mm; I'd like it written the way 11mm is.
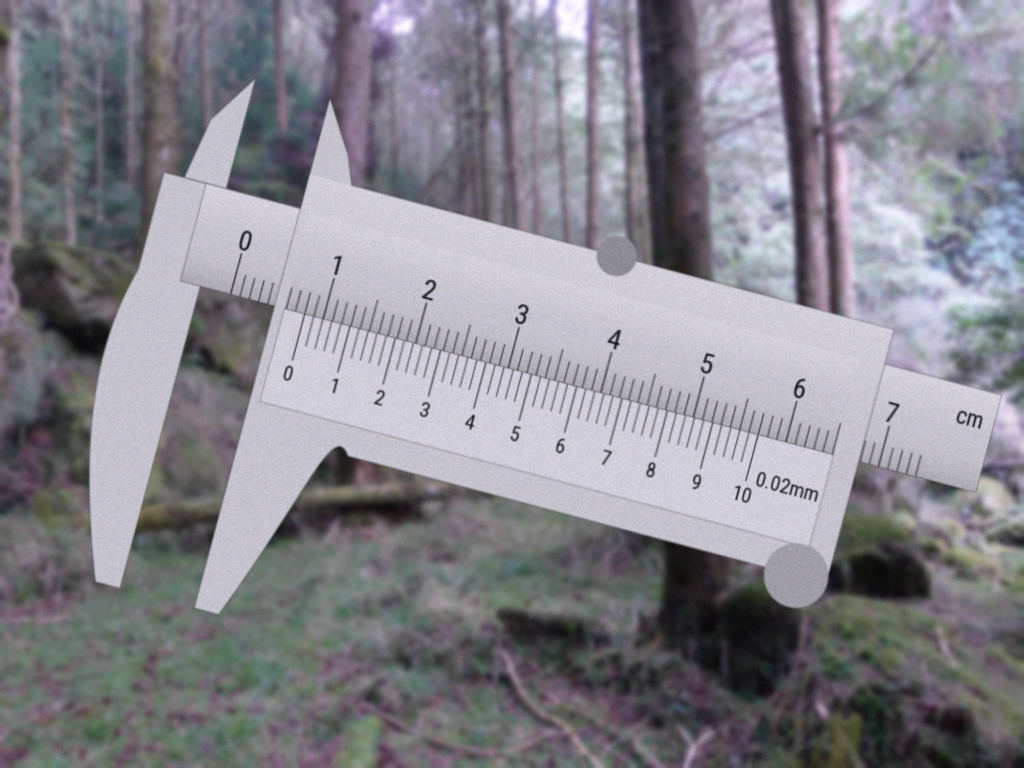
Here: 8.0mm
